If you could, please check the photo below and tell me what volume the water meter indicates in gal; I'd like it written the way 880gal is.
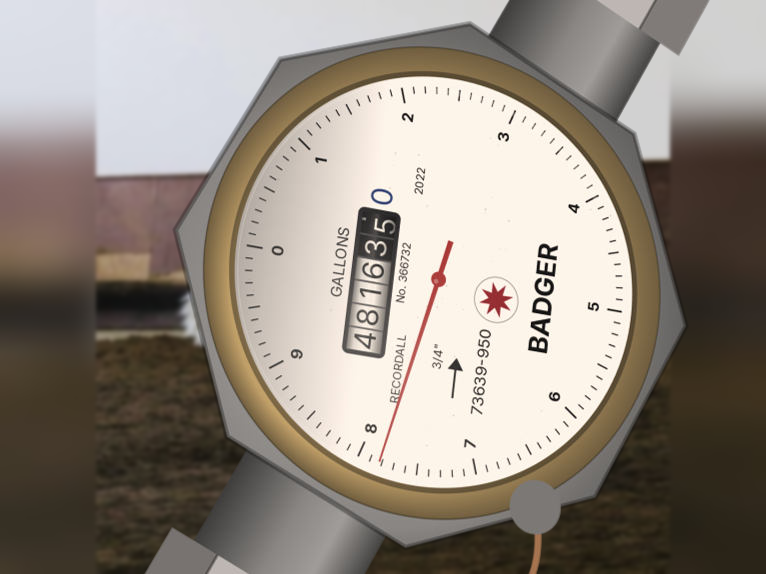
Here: 4816347.8gal
